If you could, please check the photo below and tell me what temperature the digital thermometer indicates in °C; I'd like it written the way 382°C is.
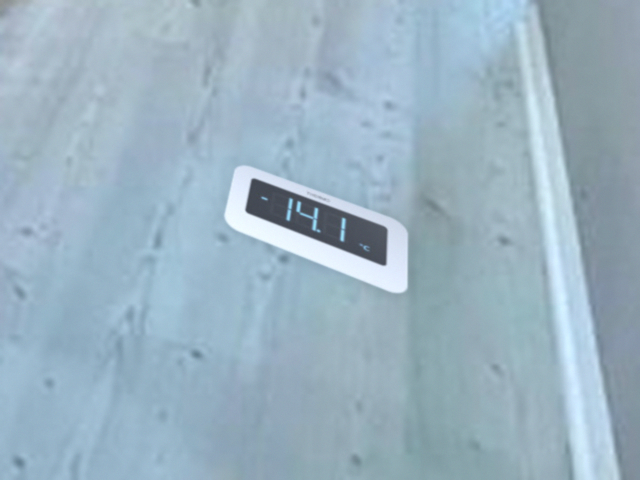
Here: -14.1°C
